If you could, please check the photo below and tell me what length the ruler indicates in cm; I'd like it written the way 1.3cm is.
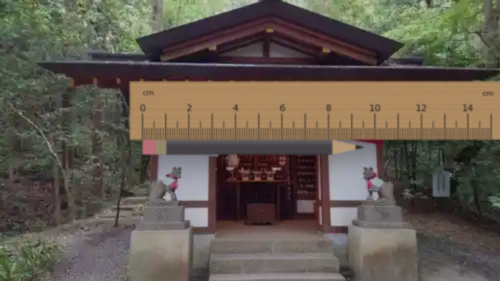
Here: 9.5cm
